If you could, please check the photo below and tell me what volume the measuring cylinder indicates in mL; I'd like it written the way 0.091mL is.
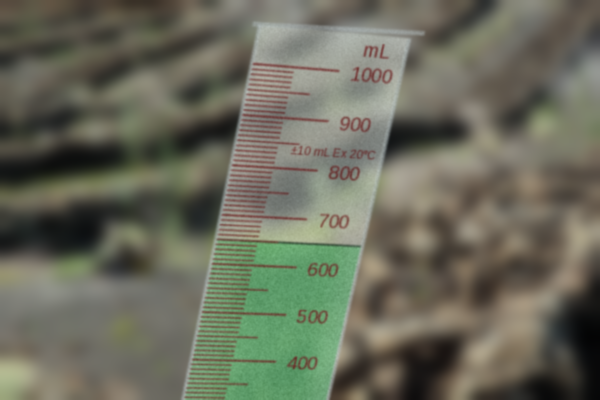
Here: 650mL
